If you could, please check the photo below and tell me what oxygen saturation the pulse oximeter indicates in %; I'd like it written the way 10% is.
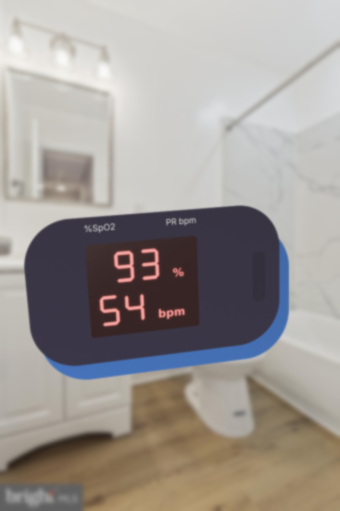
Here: 93%
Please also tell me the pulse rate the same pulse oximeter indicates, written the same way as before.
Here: 54bpm
